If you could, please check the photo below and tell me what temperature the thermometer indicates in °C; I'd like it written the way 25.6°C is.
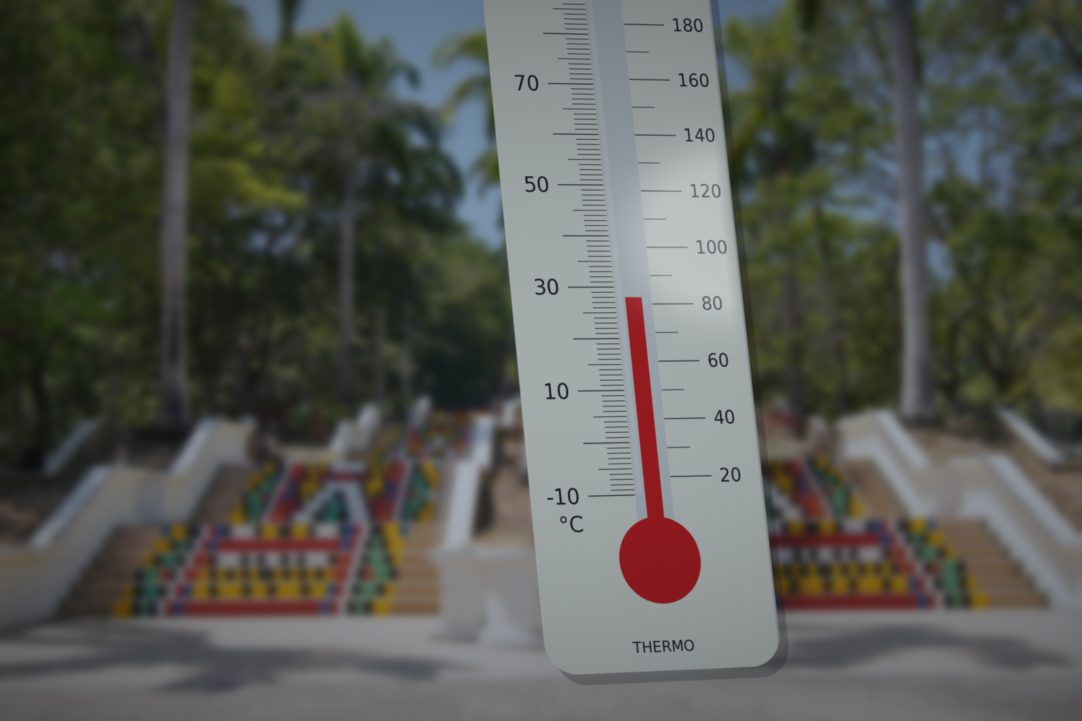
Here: 28°C
